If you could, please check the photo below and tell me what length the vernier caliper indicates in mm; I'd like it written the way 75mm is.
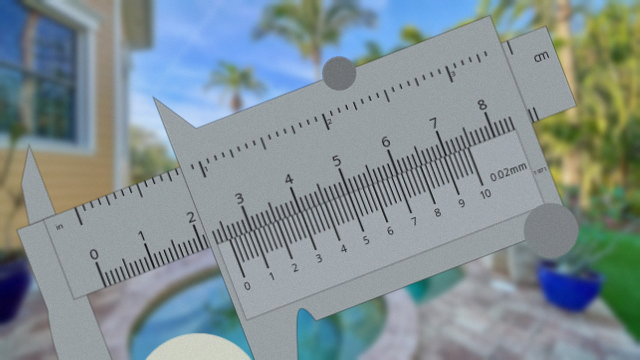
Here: 25.5mm
